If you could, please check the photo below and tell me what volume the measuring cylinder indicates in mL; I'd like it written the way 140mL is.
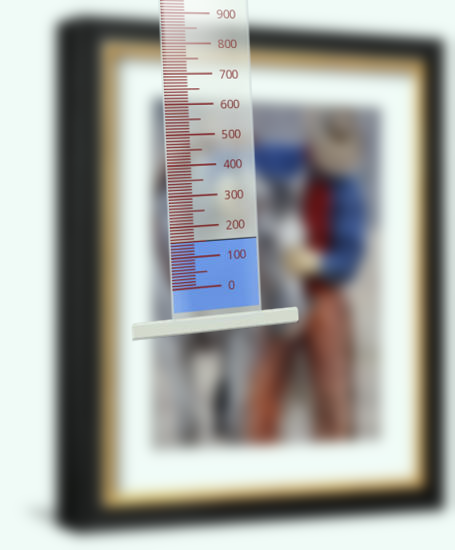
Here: 150mL
